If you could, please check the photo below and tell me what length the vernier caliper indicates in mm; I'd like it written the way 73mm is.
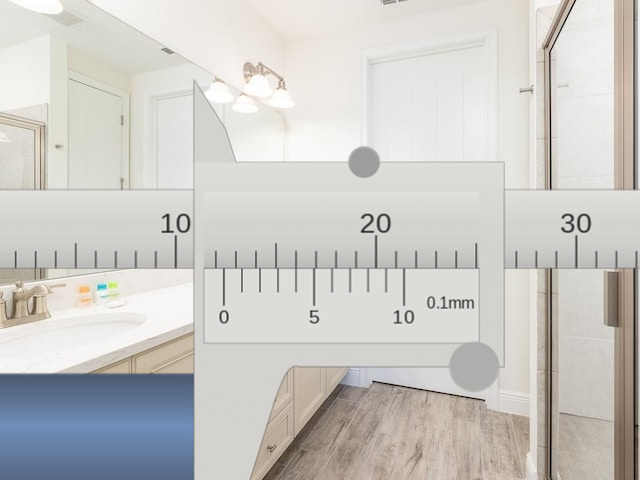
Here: 12.4mm
